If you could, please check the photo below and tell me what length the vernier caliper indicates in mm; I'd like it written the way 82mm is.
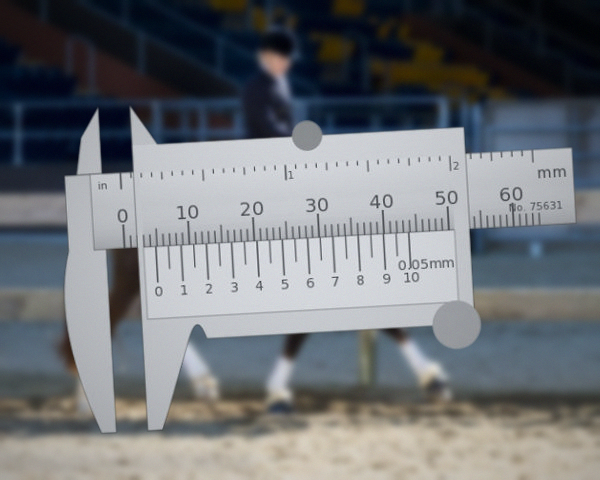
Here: 4.8mm
